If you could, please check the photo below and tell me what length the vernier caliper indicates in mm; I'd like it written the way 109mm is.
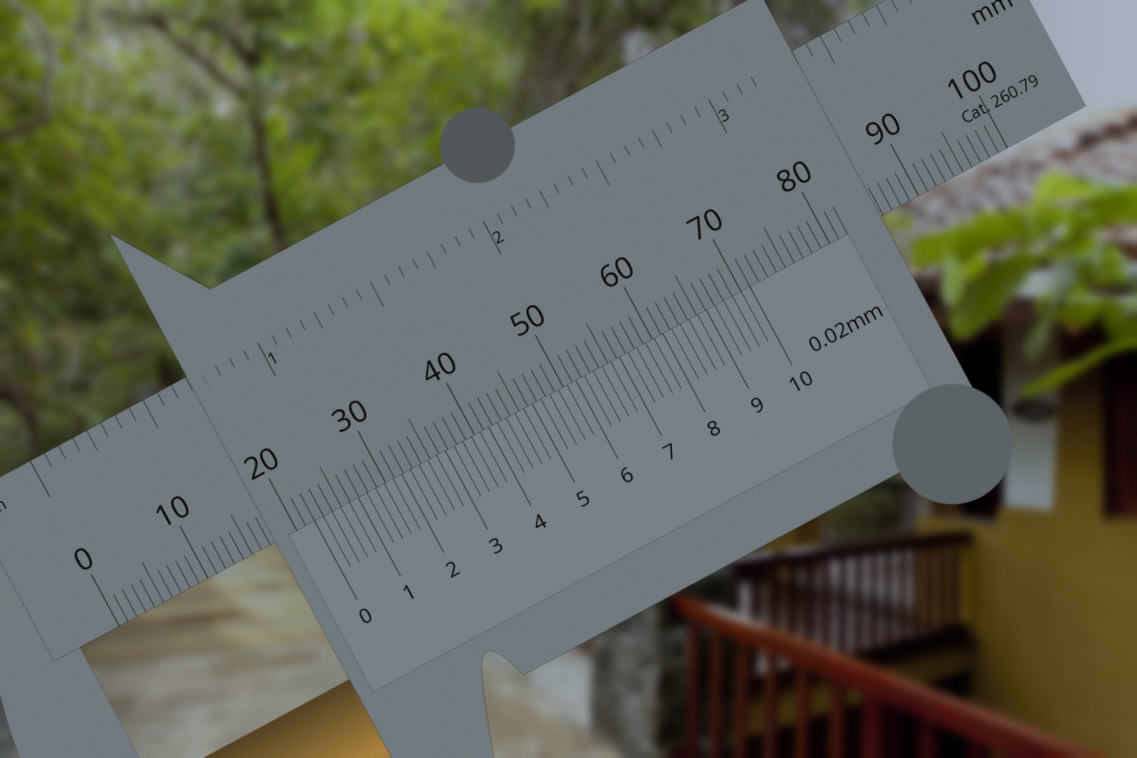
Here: 22.0mm
